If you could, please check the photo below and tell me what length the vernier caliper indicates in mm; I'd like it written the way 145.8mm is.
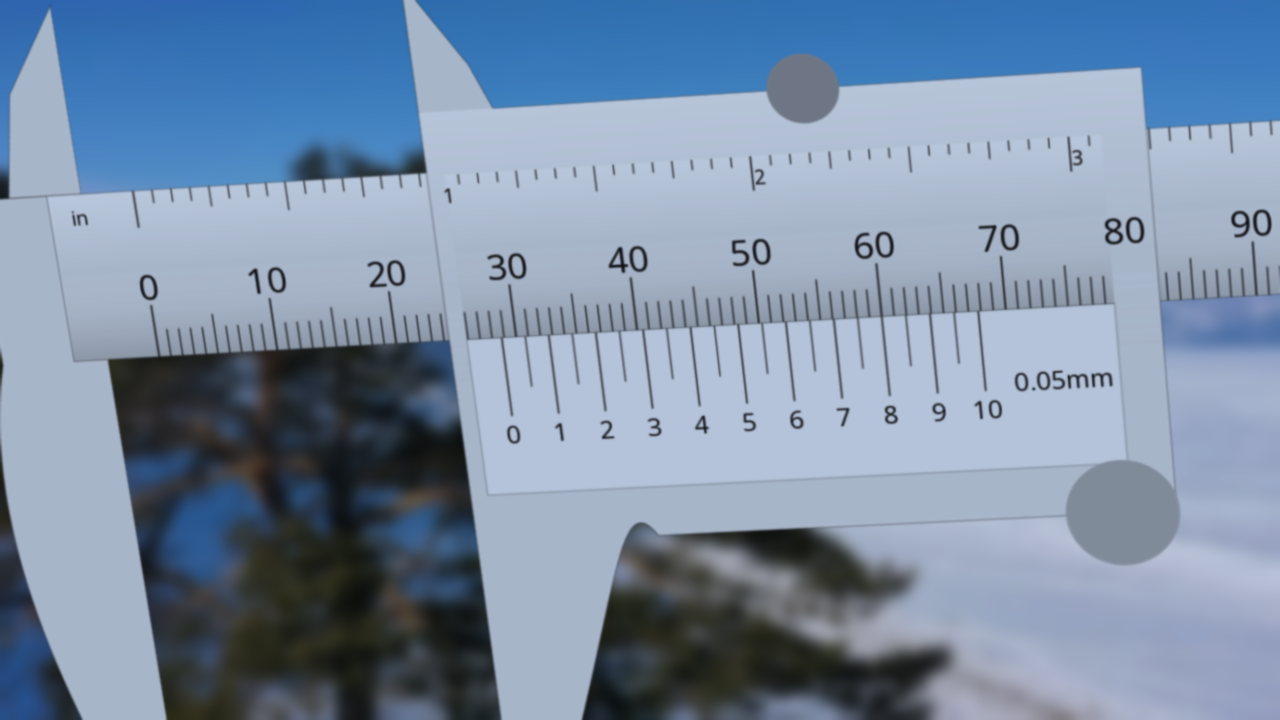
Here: 28.8mm
